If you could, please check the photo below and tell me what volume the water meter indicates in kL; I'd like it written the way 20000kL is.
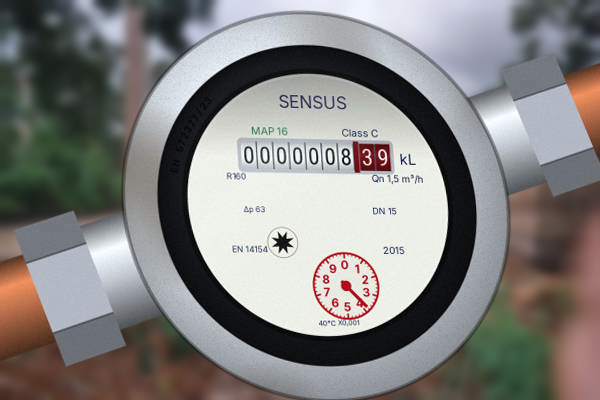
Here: 8.393kL
